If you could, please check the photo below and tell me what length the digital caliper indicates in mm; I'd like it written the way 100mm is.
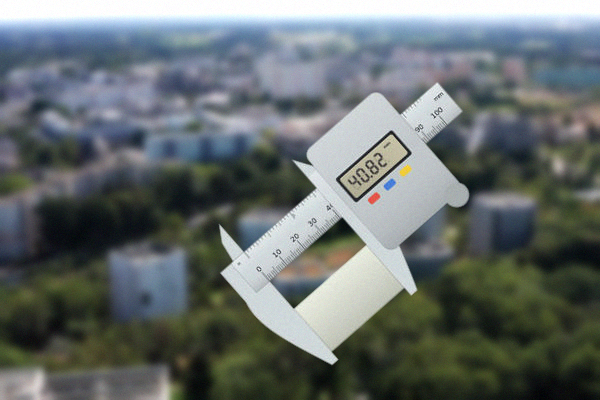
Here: 40.82mm
